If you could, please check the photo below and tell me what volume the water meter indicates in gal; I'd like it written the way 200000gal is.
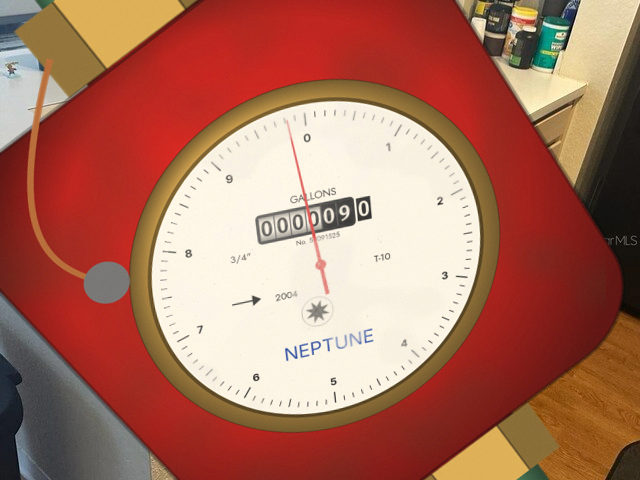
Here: 89.8gal
